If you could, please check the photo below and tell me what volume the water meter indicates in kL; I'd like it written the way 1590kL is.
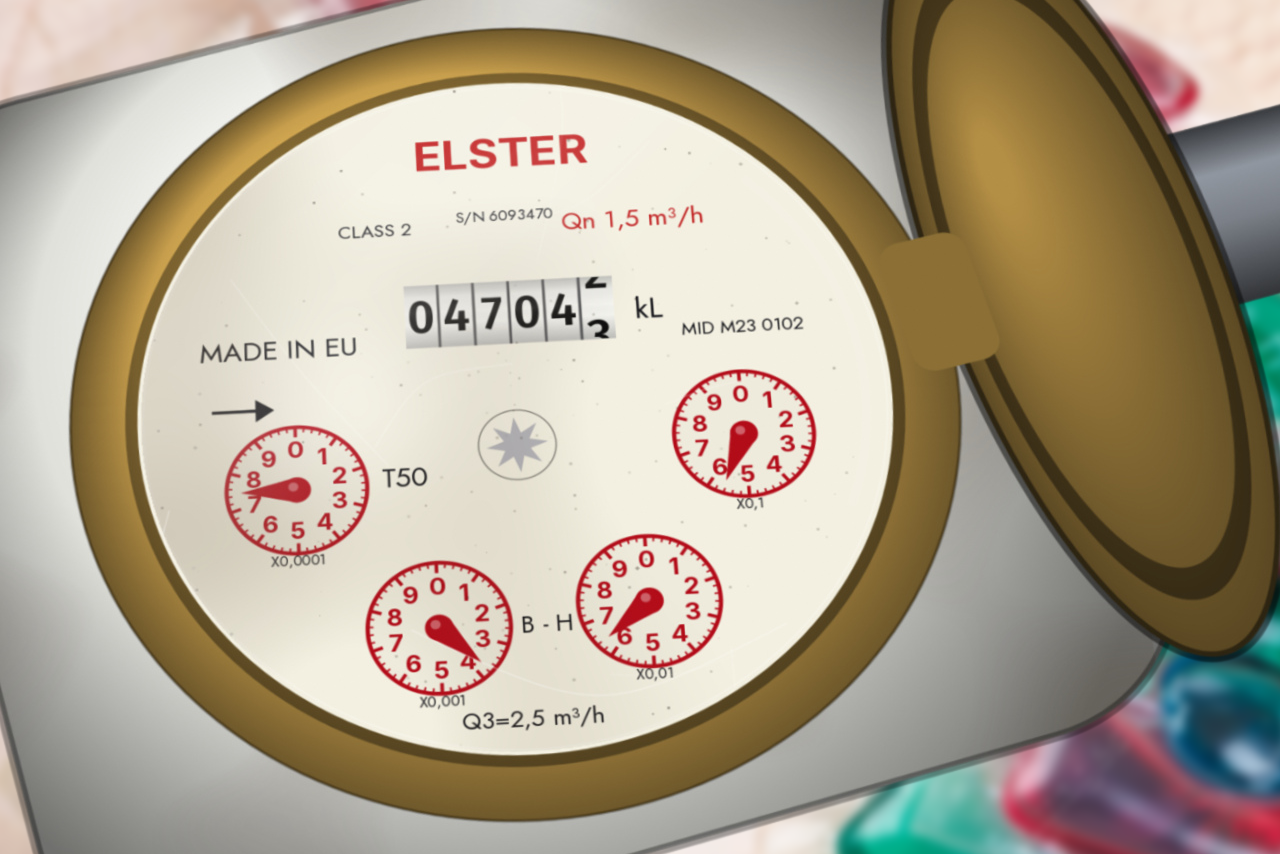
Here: 47042.5637kL
